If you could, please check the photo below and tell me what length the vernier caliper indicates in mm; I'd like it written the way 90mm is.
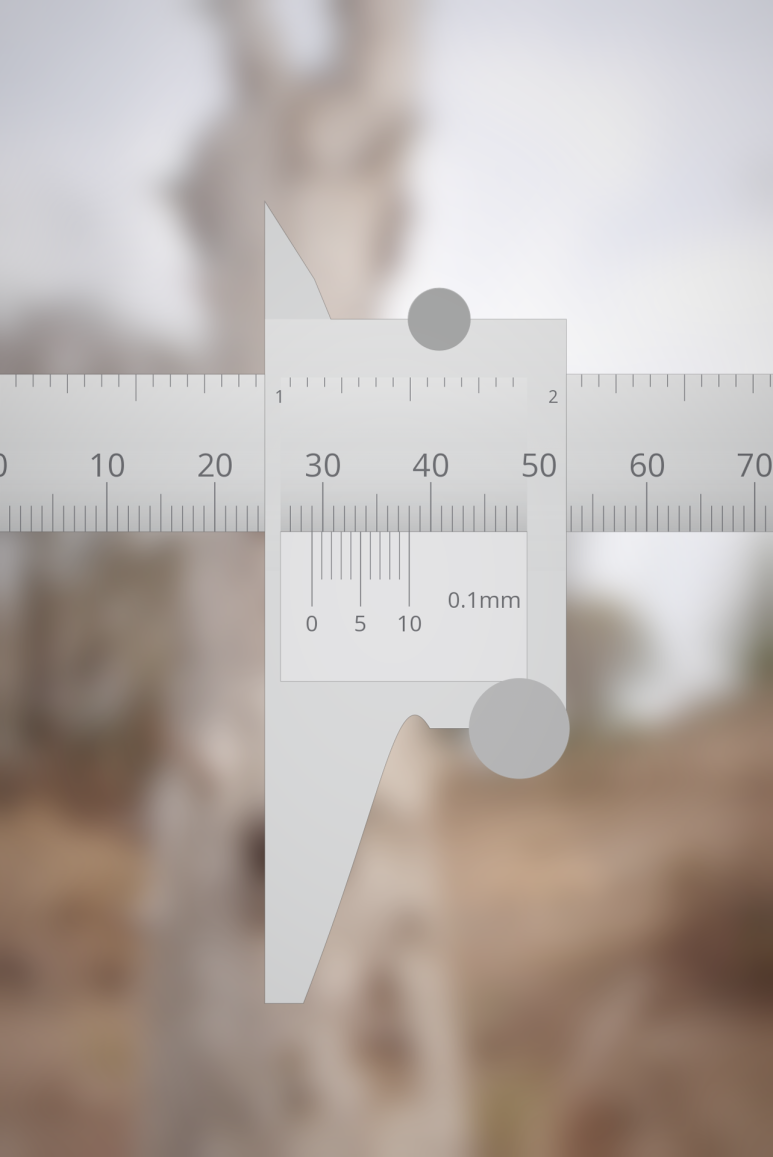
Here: 29.0mm
